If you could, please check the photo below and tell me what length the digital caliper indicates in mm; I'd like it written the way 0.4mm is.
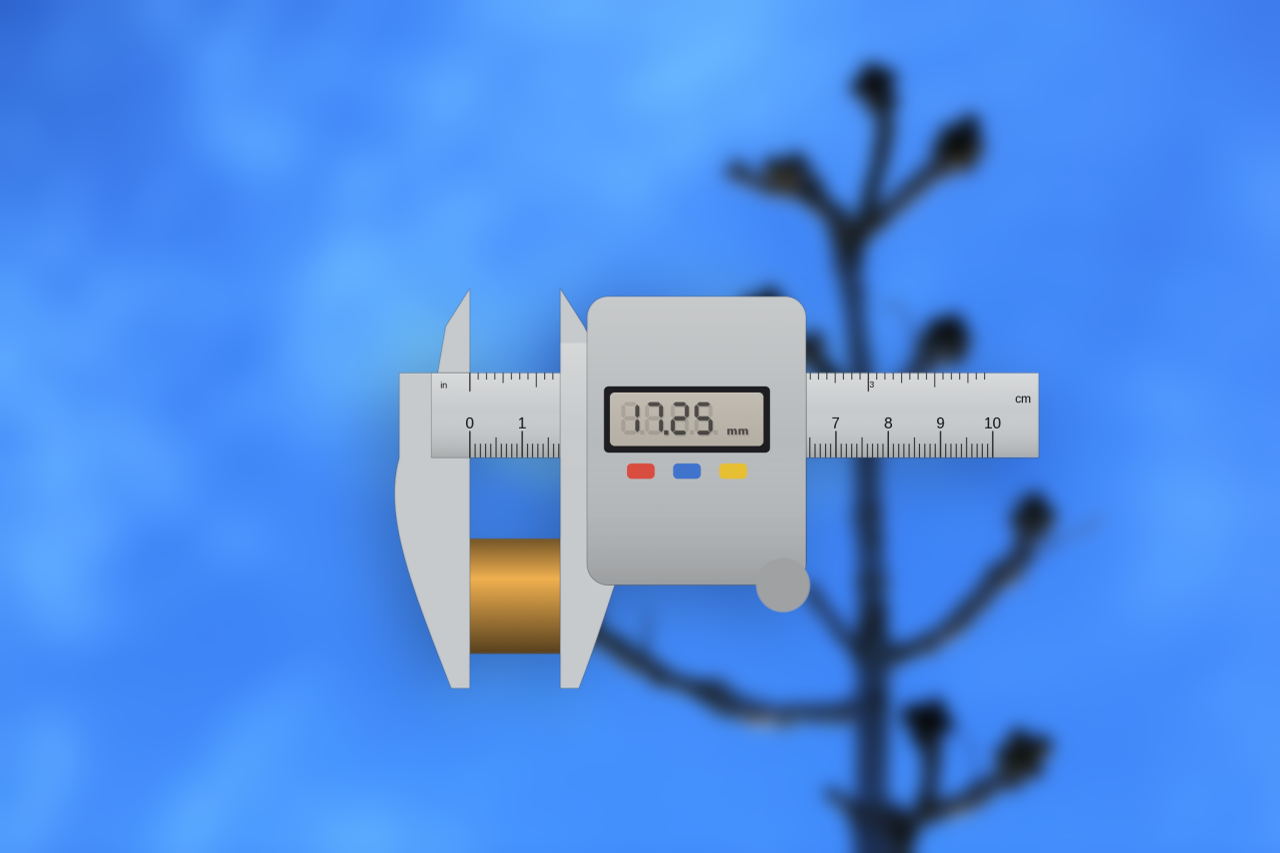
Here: 17.25mm
